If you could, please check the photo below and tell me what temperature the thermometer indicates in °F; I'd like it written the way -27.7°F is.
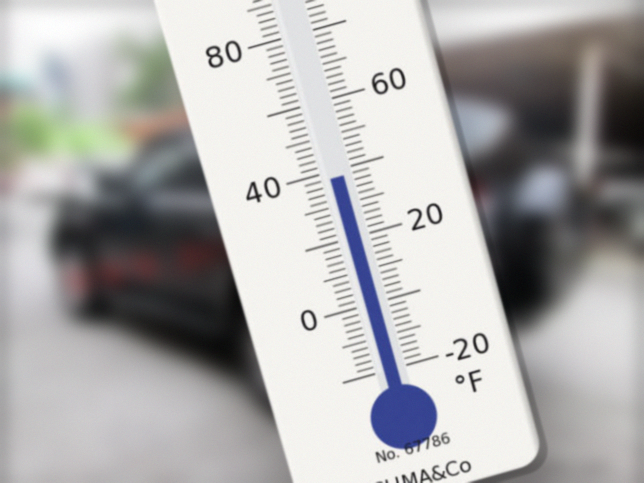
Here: 38°F
